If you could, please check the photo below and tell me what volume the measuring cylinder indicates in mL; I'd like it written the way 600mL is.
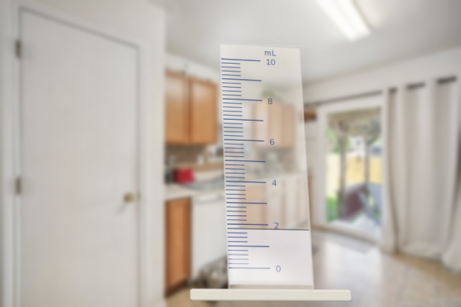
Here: 1.8mL
